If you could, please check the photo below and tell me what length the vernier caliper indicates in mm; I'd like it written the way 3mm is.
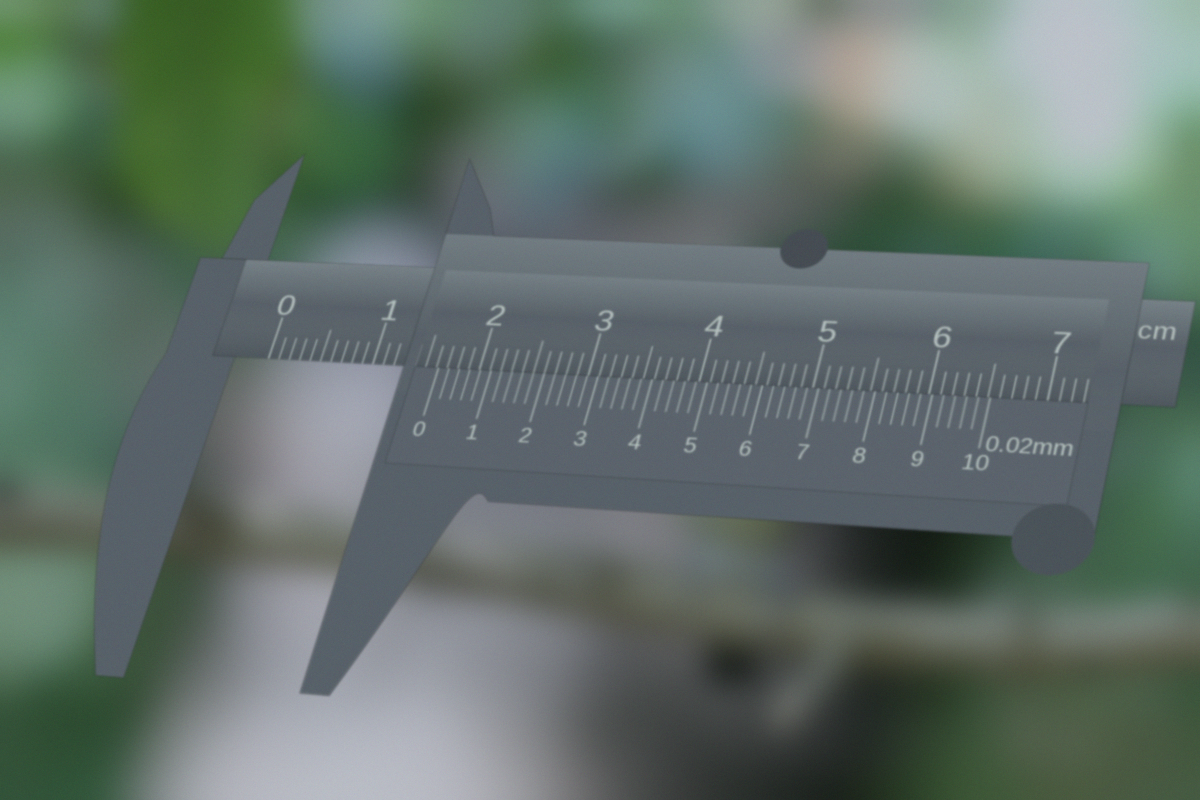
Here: 16.2mm
